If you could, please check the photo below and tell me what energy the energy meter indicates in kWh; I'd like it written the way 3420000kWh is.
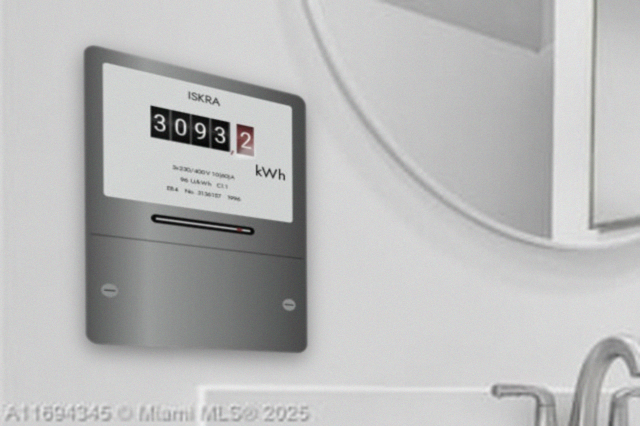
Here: 3093.2kWh
